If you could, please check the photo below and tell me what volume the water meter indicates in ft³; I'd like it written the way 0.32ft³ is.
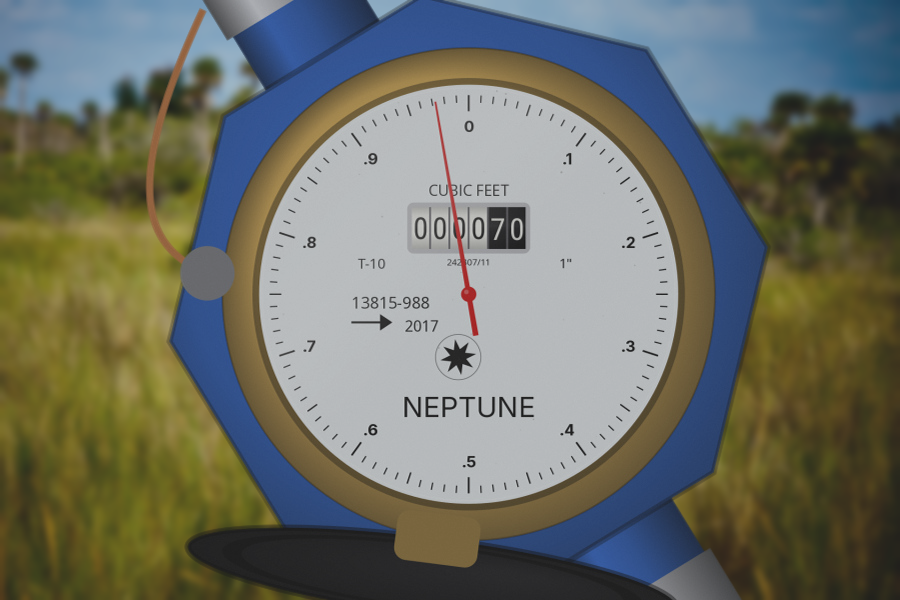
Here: 69.97ft³
